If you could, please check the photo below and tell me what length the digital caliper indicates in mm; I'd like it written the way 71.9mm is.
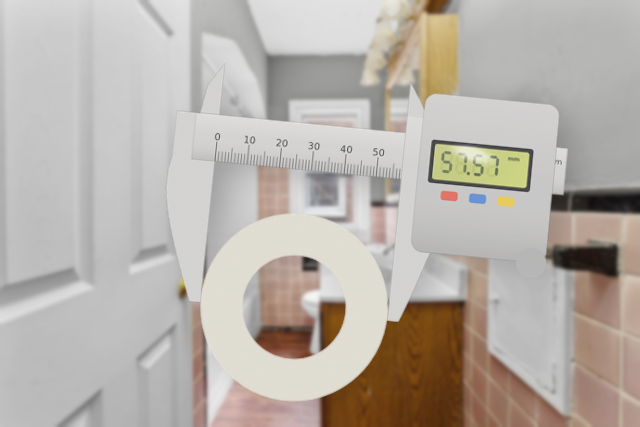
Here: 57.57mm
